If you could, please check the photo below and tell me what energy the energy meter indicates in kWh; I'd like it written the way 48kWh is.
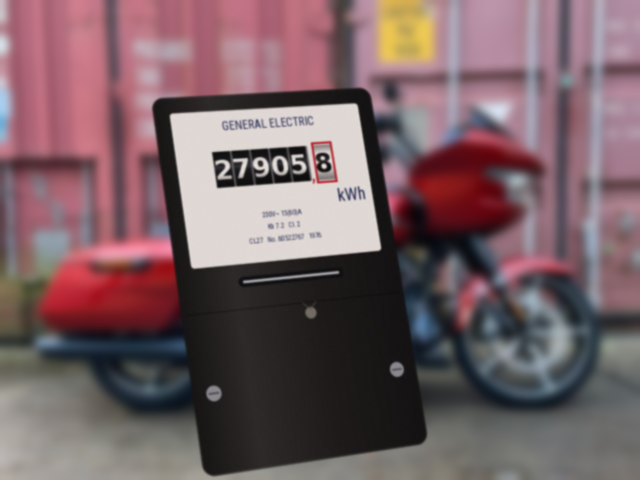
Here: 27905.8kWh
